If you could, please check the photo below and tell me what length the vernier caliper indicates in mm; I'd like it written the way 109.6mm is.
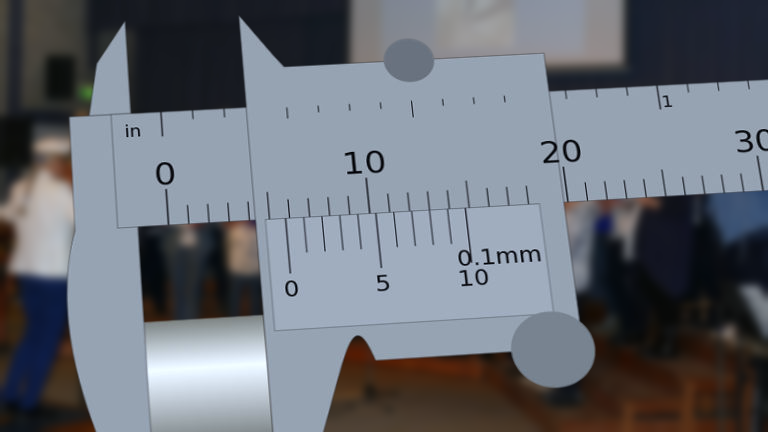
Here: 5.8mm
